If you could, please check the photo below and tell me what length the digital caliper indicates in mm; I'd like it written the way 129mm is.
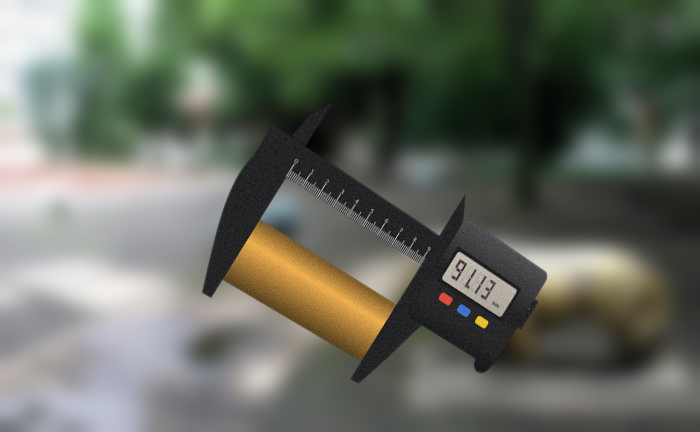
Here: 91.13mm
